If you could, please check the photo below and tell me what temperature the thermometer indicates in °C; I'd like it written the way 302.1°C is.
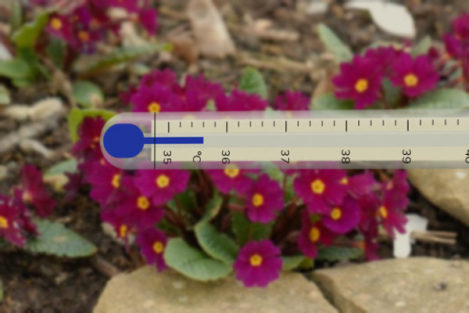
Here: 35.6°C
